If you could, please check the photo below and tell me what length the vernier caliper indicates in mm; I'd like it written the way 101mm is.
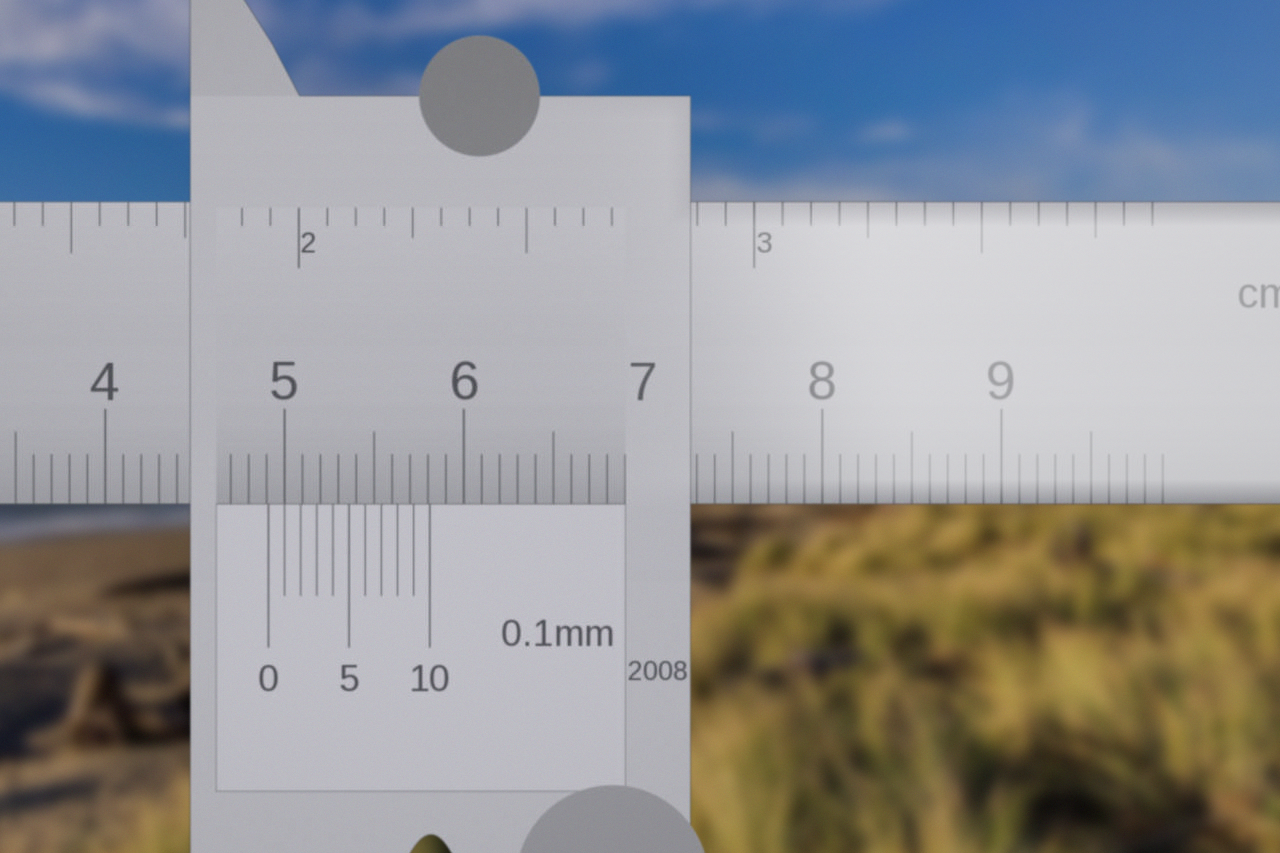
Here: 49.1mm
